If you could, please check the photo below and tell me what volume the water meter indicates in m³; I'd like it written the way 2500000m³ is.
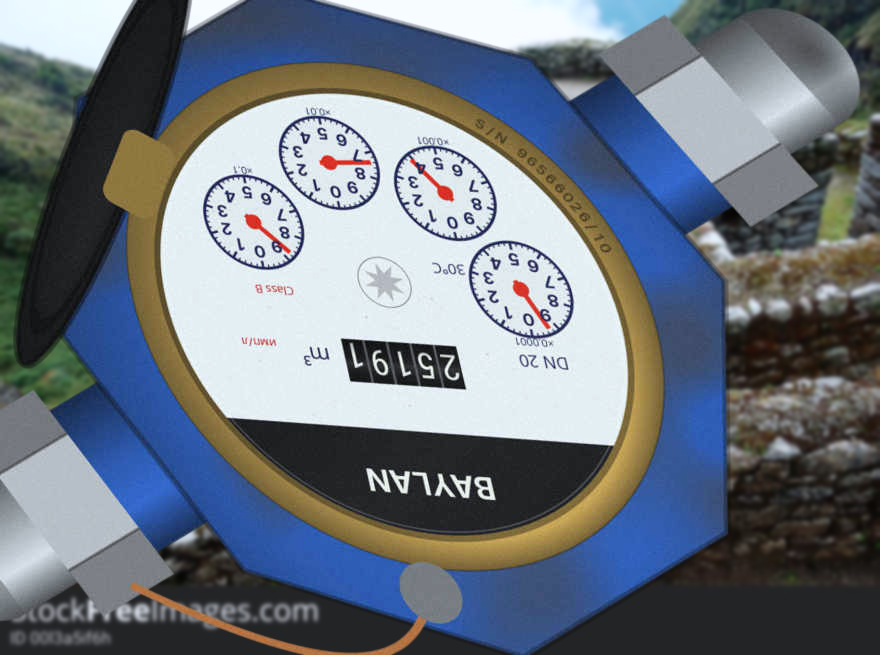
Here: 25190.8739m³
